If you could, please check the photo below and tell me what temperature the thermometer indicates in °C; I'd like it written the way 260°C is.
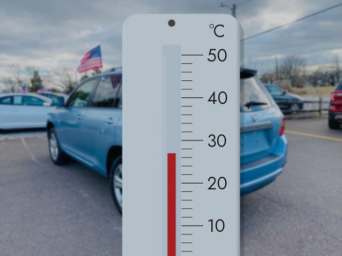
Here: 27°C
